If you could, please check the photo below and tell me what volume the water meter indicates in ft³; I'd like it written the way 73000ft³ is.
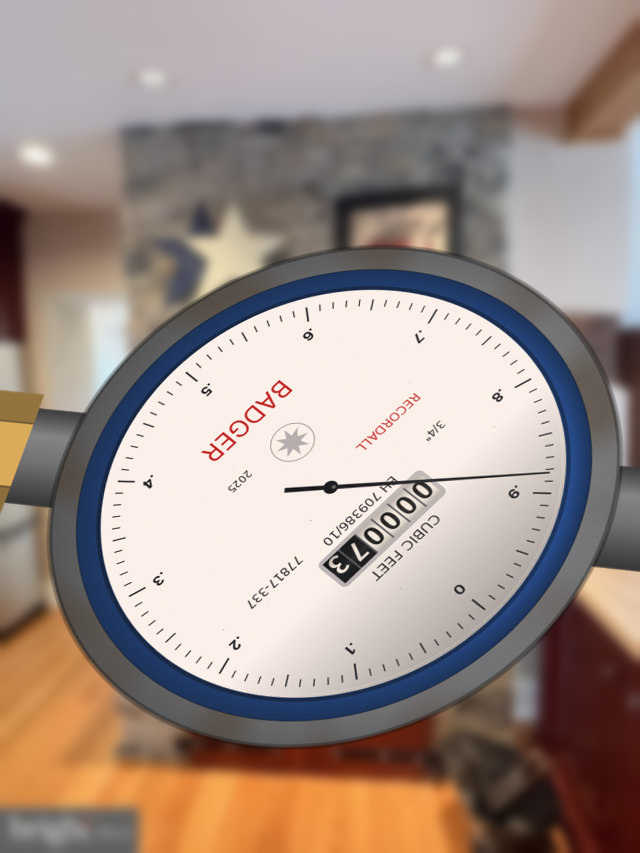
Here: 72.88ft³
